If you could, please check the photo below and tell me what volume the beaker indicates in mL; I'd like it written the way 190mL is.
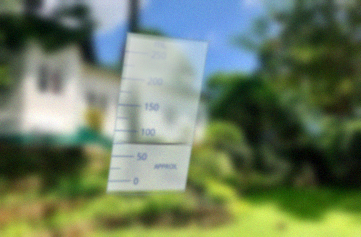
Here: 75mL
